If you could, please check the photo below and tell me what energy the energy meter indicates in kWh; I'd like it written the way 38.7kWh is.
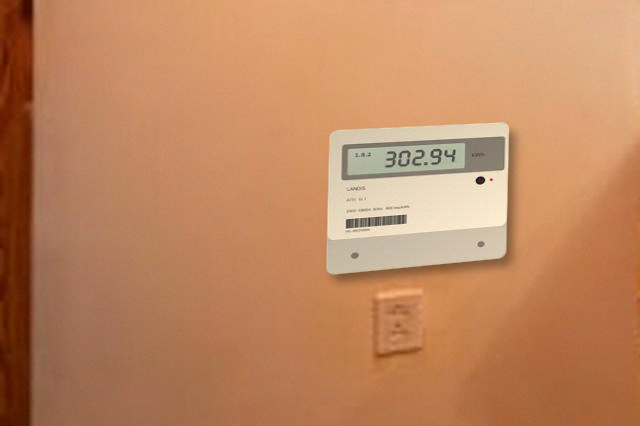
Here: 302.94kWh
